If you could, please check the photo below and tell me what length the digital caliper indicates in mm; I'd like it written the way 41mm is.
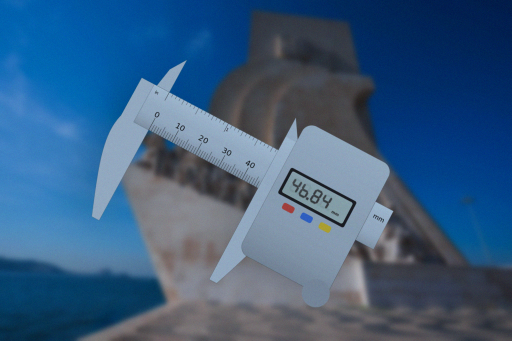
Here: 46.84mm
